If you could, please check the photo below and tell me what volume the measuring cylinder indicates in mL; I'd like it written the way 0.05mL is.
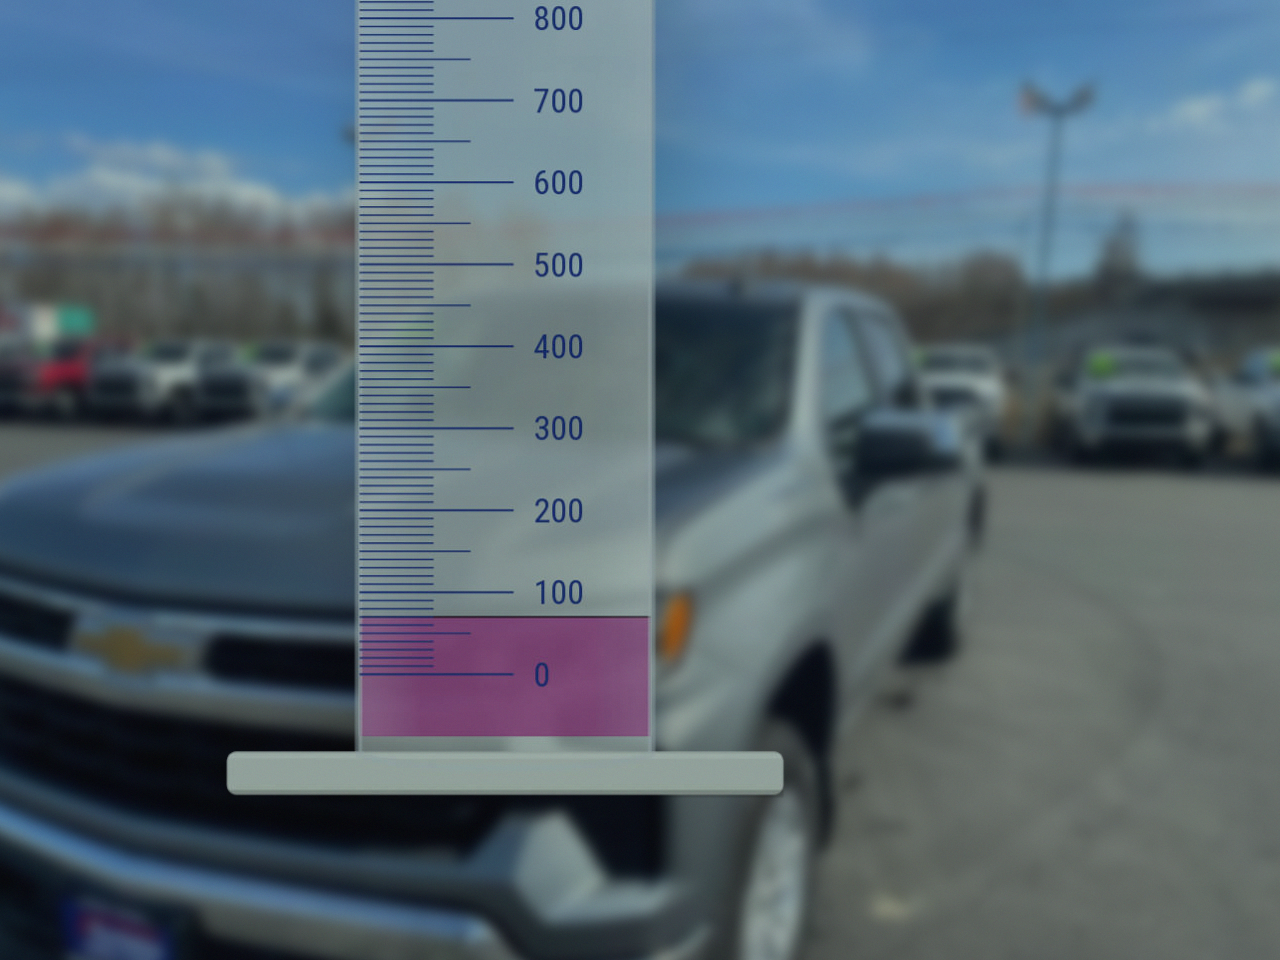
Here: 70mL
